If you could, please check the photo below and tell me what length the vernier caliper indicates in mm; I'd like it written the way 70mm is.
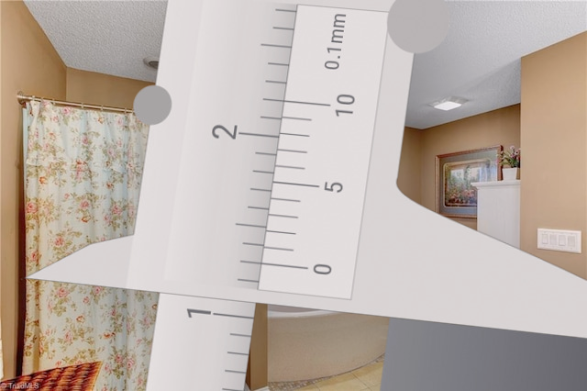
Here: 13.0mm
